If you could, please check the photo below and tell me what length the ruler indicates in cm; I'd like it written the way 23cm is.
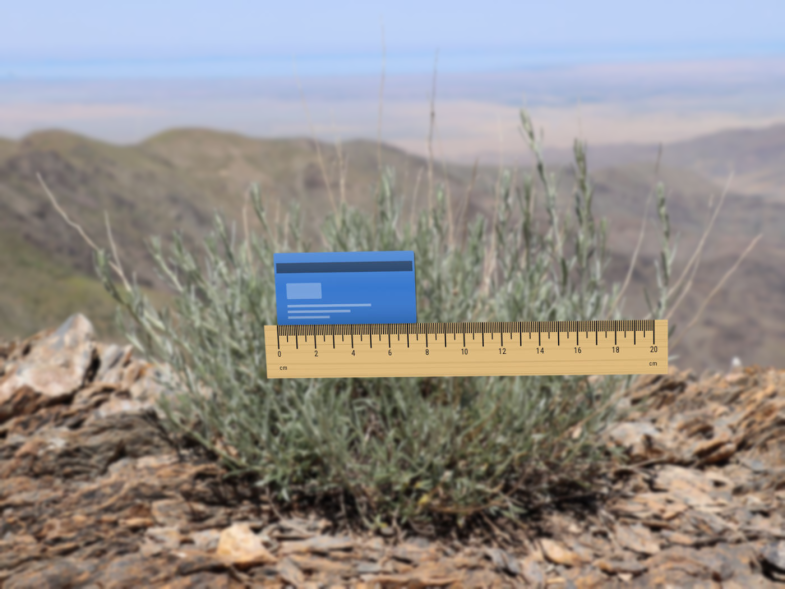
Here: 7.5cm
